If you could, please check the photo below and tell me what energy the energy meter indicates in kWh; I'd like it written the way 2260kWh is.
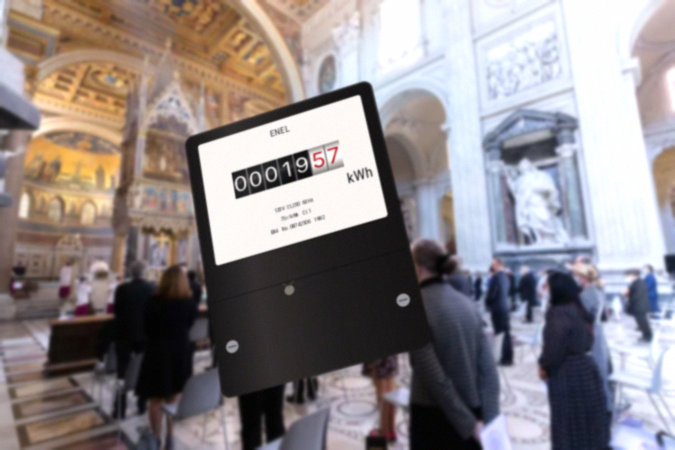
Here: 19.57kWh
